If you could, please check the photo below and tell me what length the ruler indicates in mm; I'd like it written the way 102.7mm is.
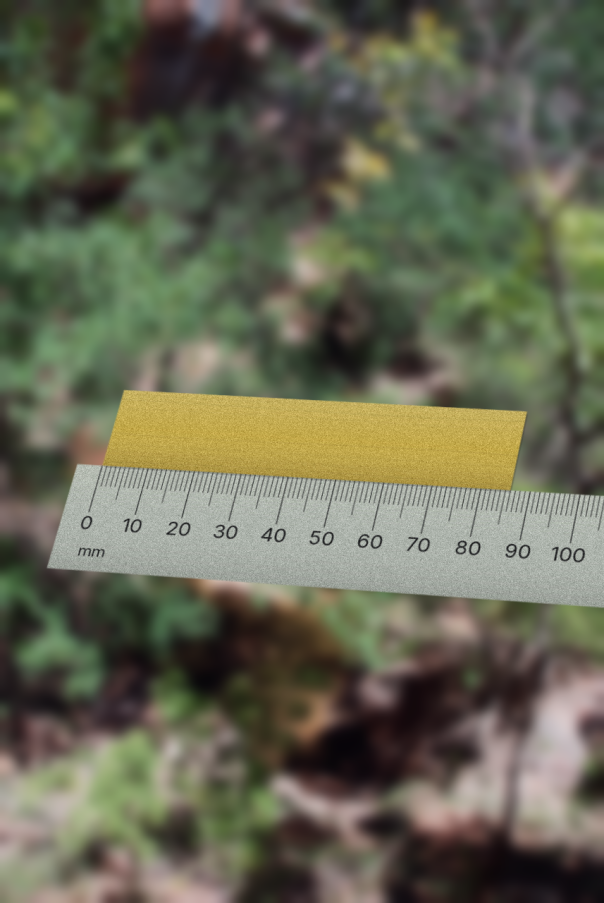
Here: 86mm
